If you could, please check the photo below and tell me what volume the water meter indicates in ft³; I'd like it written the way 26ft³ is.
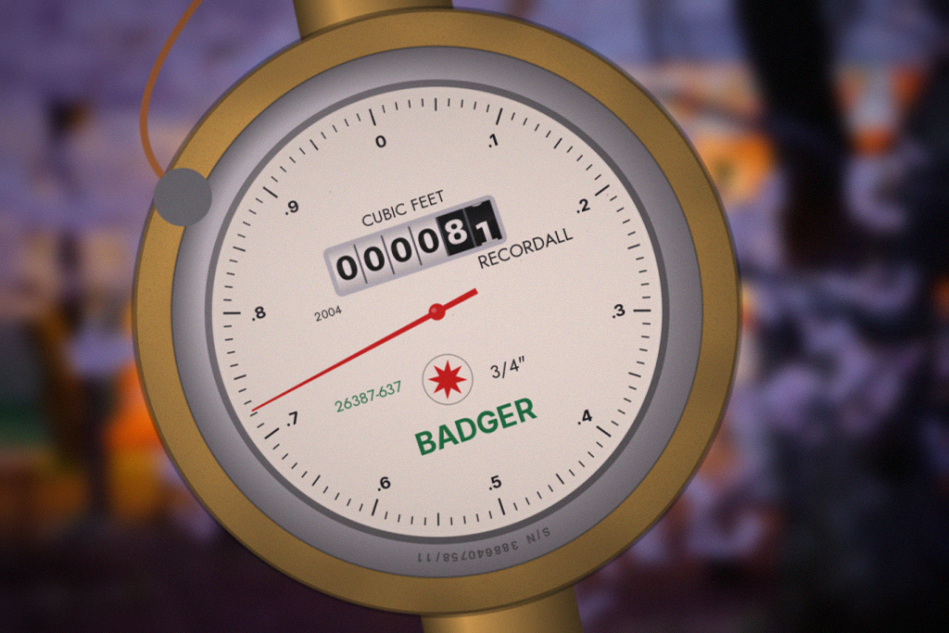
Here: 80.72ft³
